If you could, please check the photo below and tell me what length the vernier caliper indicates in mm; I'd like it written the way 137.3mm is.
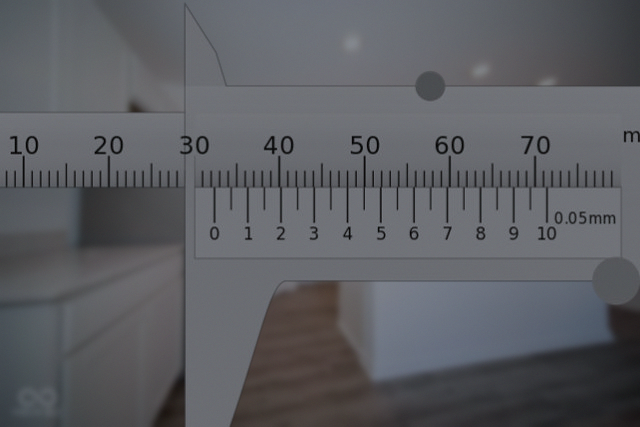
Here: 32.4mm
